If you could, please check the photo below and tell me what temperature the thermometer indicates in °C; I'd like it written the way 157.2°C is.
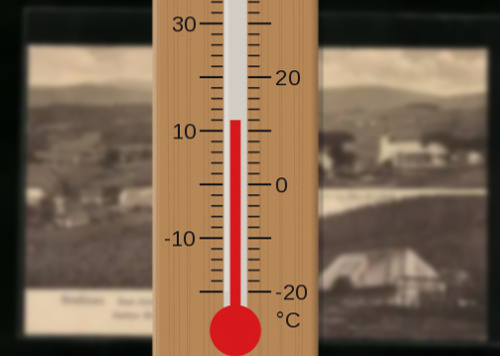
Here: 12°C
